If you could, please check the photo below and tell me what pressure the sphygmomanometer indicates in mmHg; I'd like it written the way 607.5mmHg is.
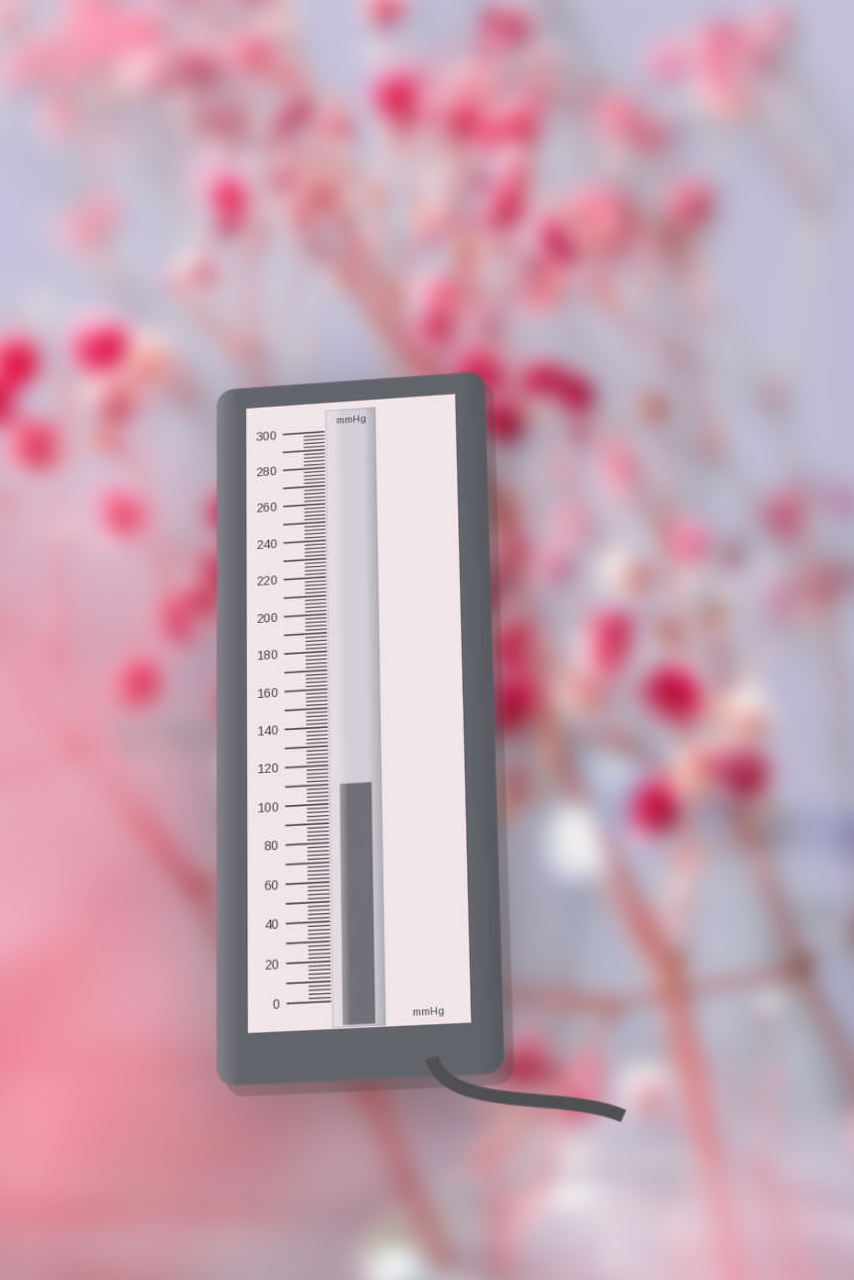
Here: 110mmHg
